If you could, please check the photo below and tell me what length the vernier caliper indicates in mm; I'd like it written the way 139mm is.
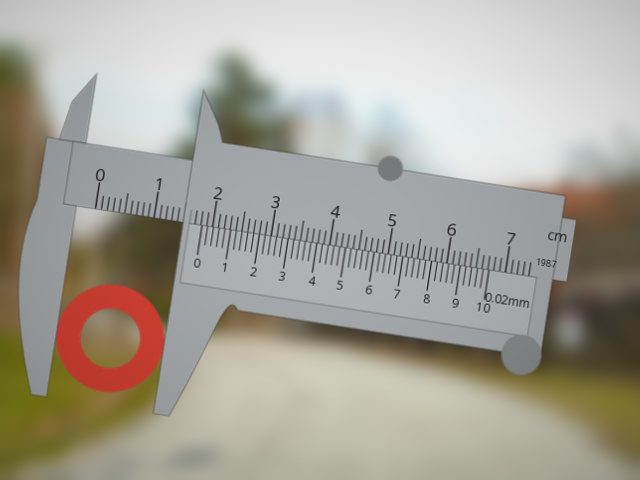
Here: 18.2mm
